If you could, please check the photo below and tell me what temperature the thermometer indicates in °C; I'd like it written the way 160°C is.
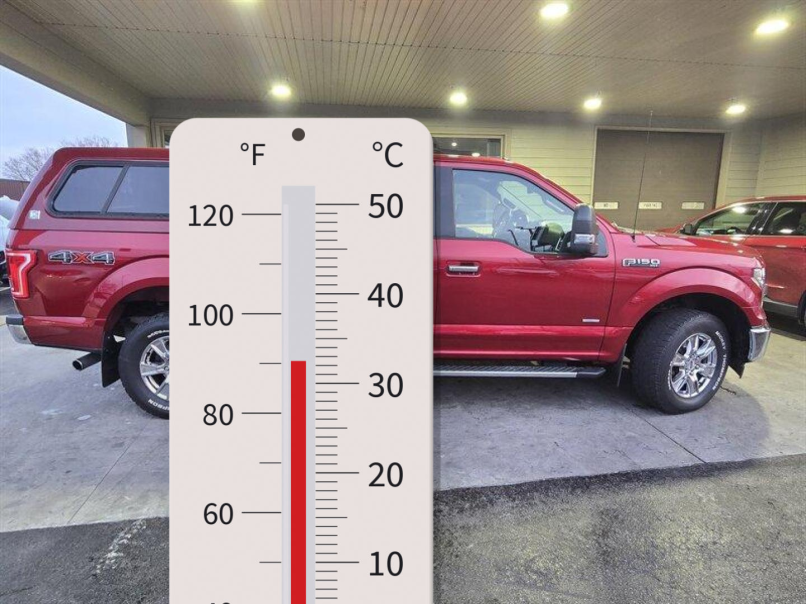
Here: 32.5°C
